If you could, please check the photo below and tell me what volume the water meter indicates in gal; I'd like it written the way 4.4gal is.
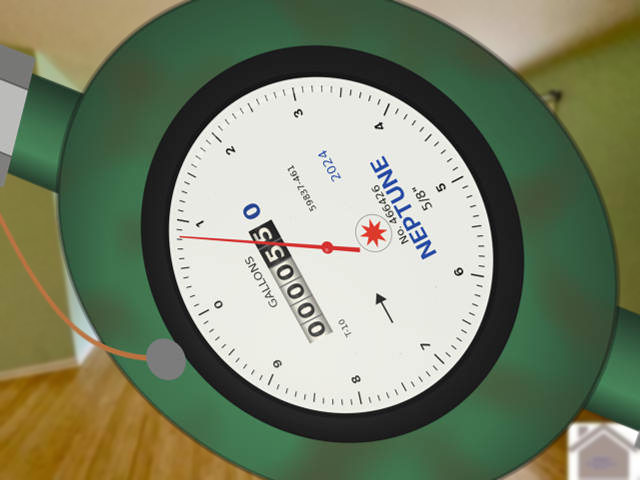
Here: 550.8gal
